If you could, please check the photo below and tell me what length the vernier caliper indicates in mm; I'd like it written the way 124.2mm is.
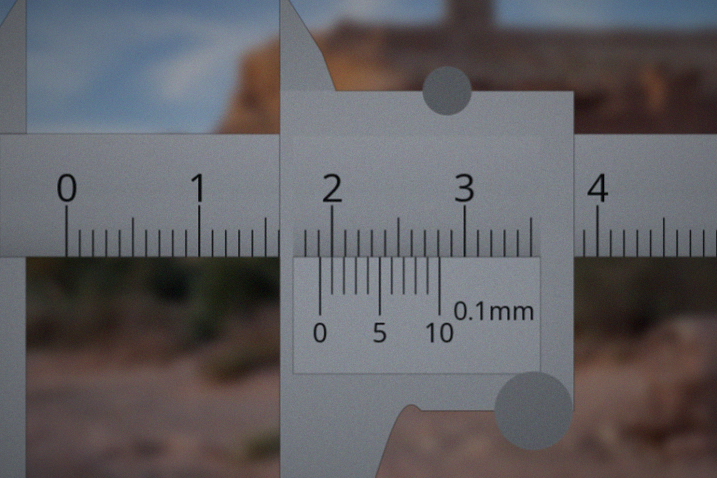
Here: 19.1mm
